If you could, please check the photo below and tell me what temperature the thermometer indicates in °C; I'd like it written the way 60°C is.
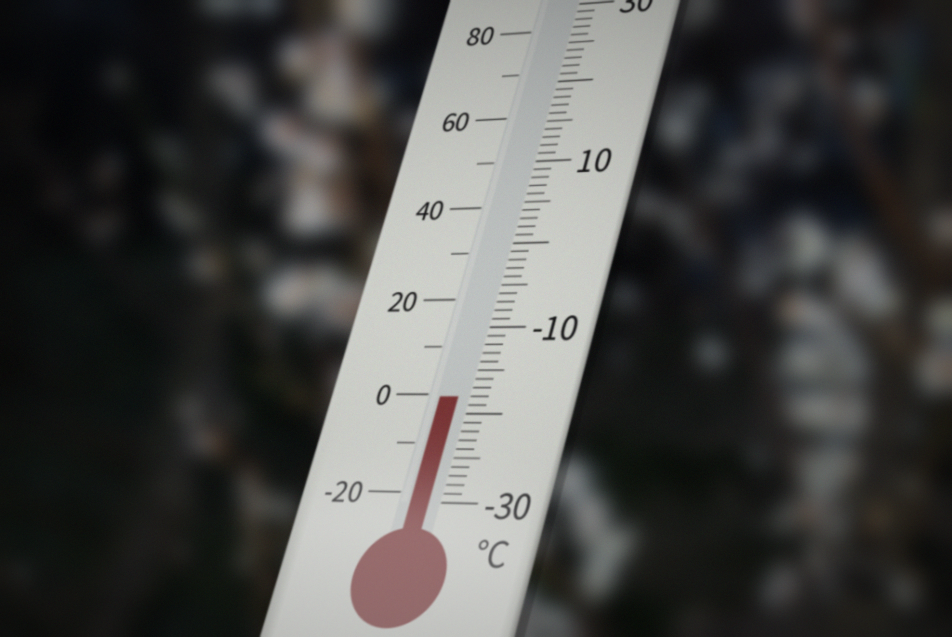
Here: -18°C
